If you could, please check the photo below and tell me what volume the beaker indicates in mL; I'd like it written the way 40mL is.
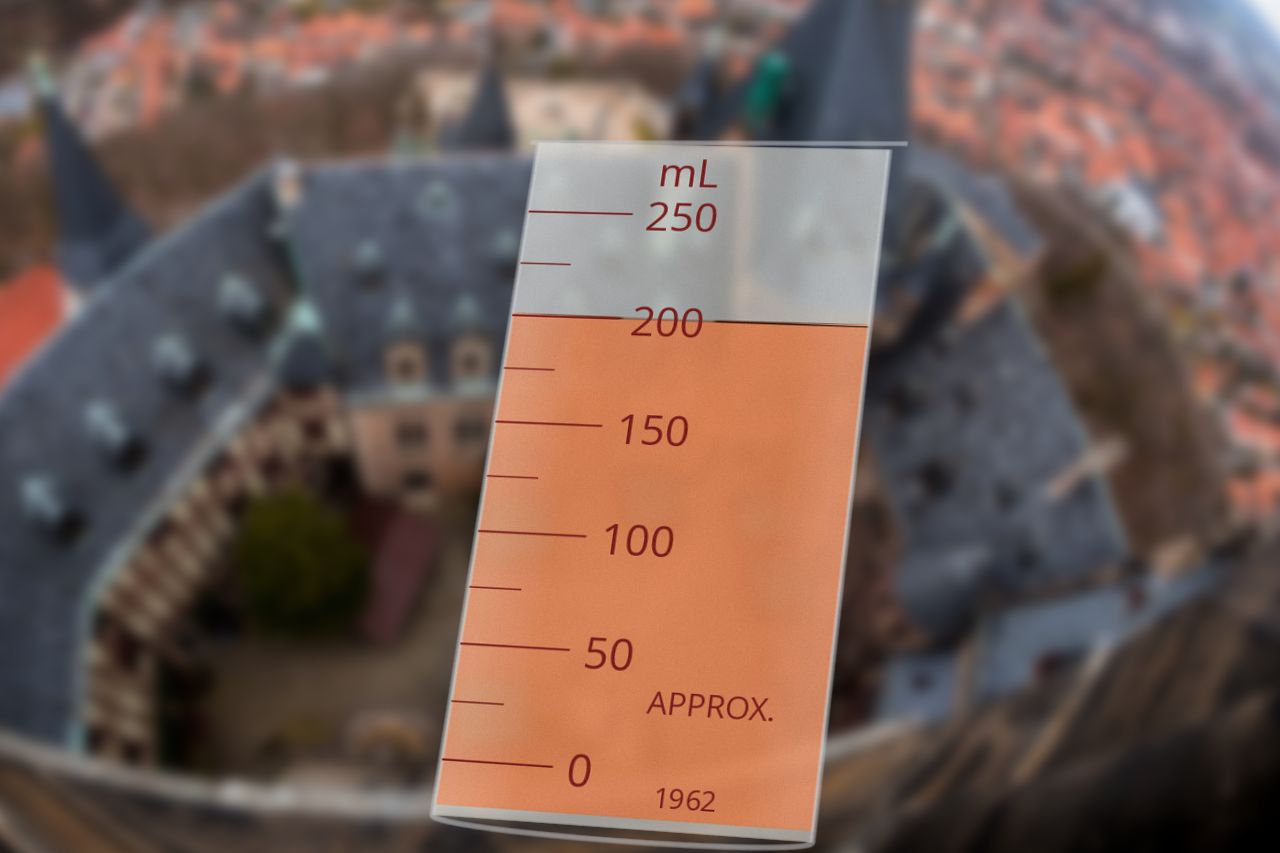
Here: 200mL
